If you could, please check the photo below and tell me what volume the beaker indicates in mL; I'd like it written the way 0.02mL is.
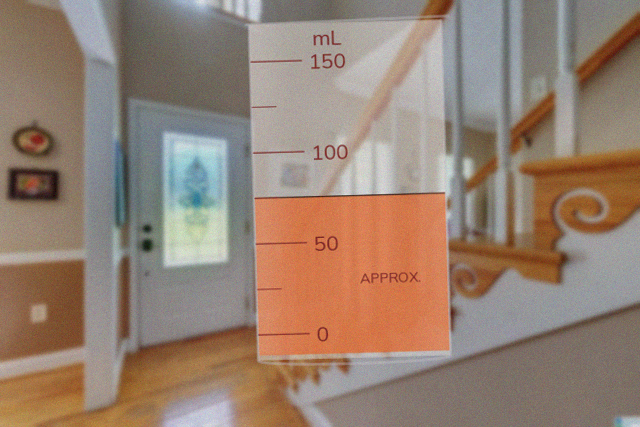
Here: 75mL
